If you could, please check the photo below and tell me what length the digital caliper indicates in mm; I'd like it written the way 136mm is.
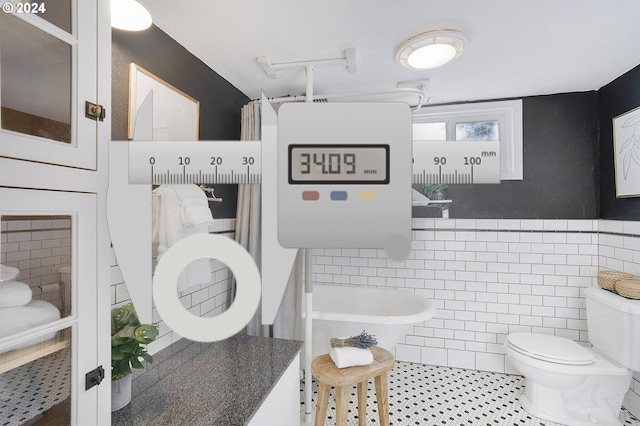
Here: 34.09mm
